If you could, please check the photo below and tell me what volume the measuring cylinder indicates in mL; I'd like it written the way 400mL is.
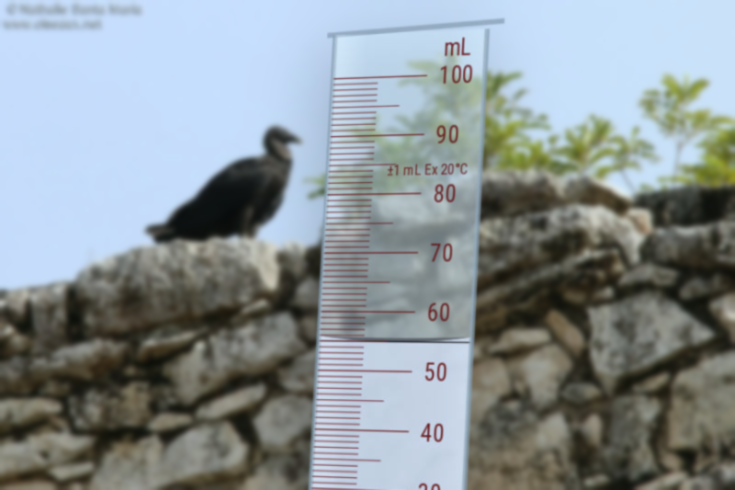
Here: 55mL
